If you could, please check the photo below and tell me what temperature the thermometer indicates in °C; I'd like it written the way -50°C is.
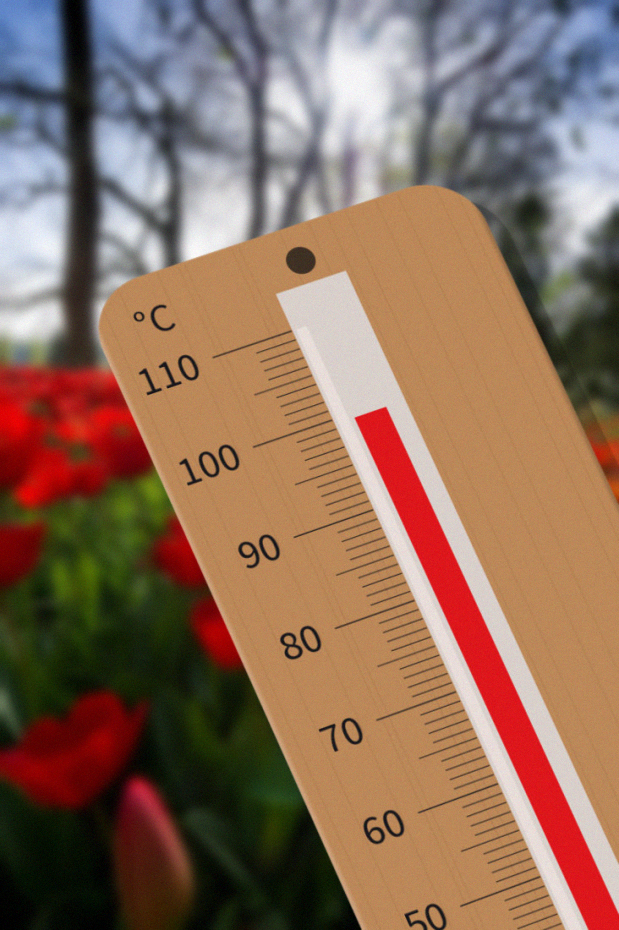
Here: 99.5°C
